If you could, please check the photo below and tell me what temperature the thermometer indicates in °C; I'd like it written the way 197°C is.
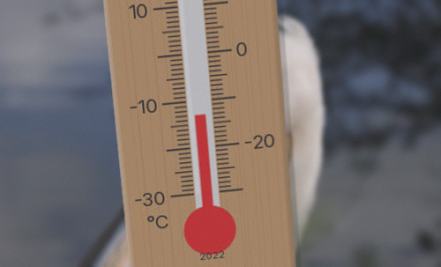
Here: -13°C
